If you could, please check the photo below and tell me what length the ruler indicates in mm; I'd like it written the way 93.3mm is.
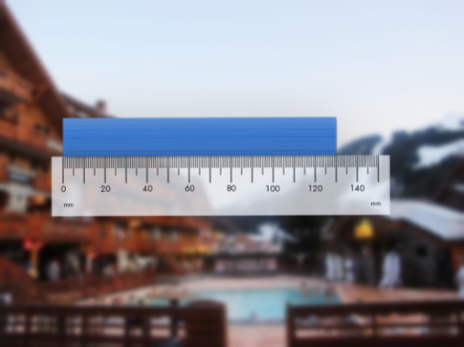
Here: 130mm
